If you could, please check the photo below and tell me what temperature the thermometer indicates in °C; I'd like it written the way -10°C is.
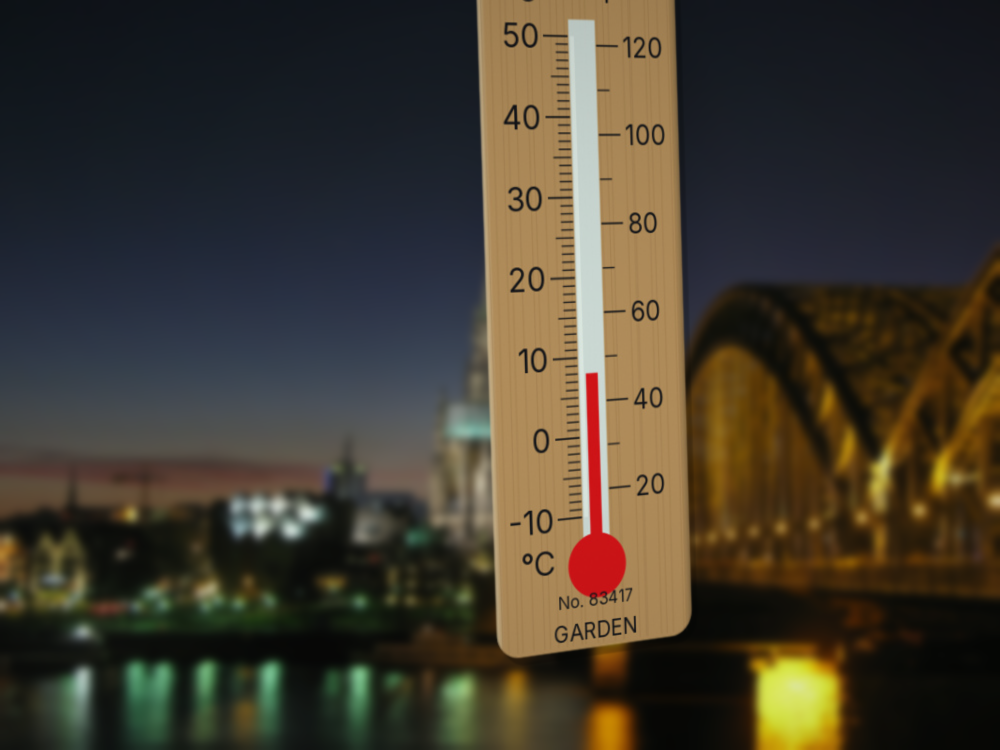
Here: 8°C
